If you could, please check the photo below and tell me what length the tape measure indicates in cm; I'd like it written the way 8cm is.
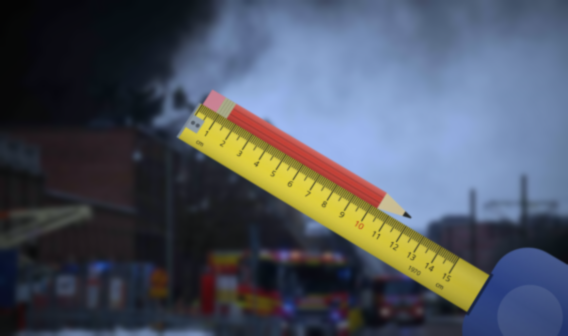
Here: 12cm
